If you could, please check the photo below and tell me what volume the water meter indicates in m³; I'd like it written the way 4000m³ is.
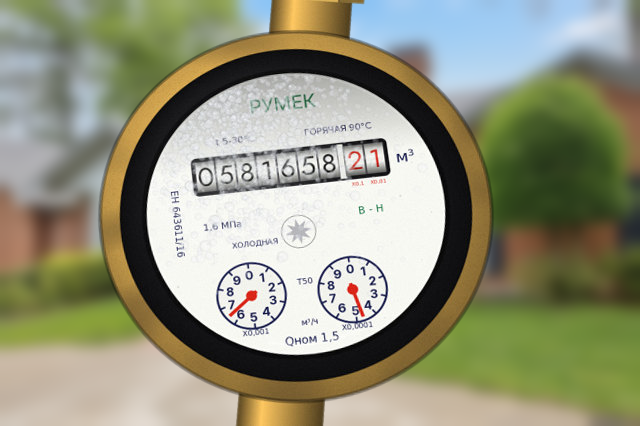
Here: 581658.2164m³
